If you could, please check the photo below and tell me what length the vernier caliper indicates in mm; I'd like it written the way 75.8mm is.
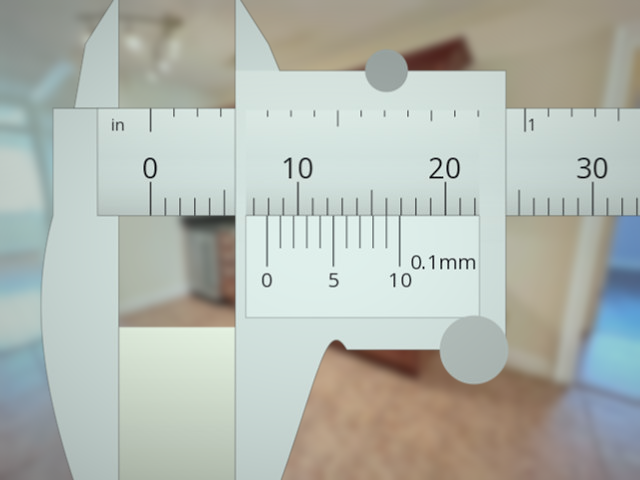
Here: 7.9mm
